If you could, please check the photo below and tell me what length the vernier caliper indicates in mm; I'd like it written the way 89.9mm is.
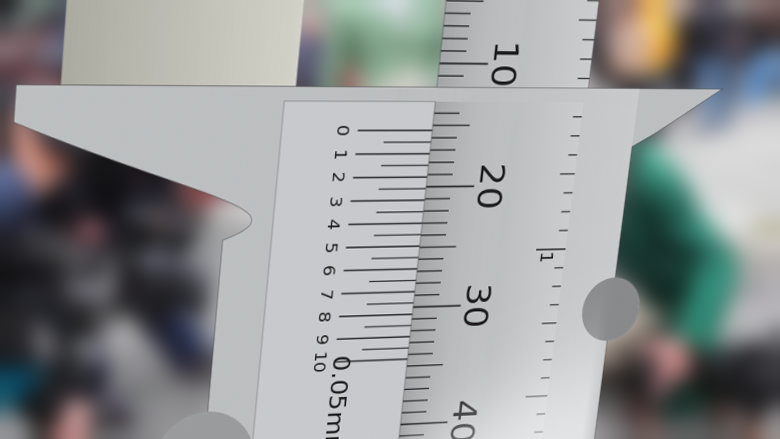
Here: 15.4mm
